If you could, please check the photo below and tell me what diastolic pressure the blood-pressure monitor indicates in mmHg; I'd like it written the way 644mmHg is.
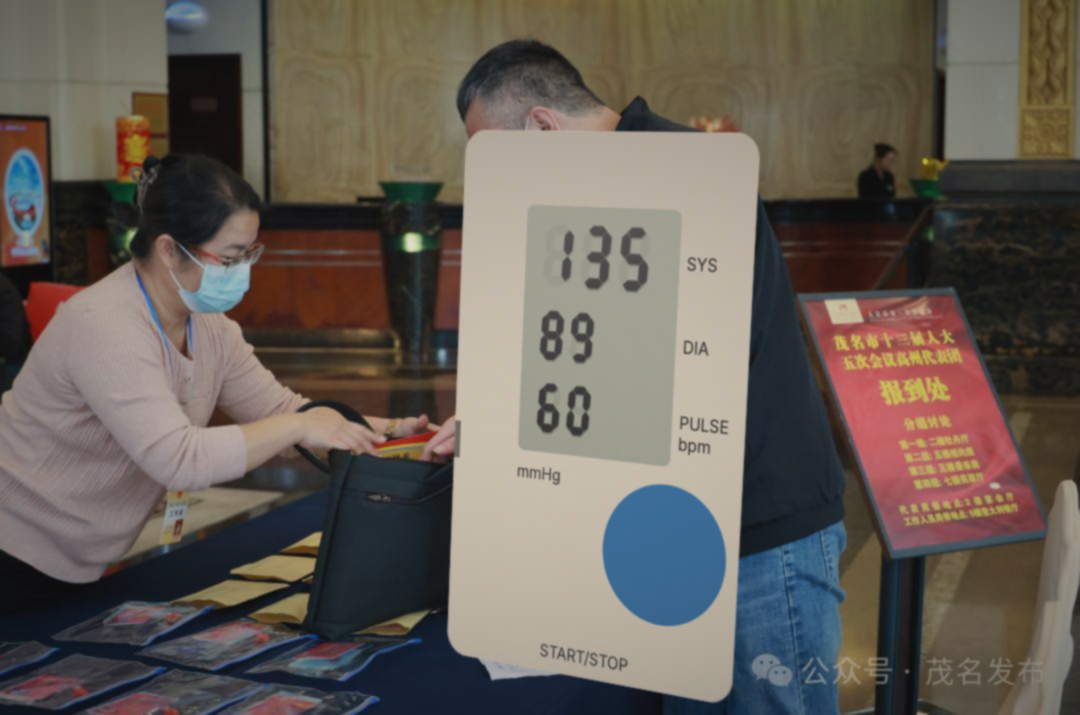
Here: 89mmHg
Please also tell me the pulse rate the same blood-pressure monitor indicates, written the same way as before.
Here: 60bpm
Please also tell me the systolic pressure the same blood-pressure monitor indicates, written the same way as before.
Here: 135mmHg
